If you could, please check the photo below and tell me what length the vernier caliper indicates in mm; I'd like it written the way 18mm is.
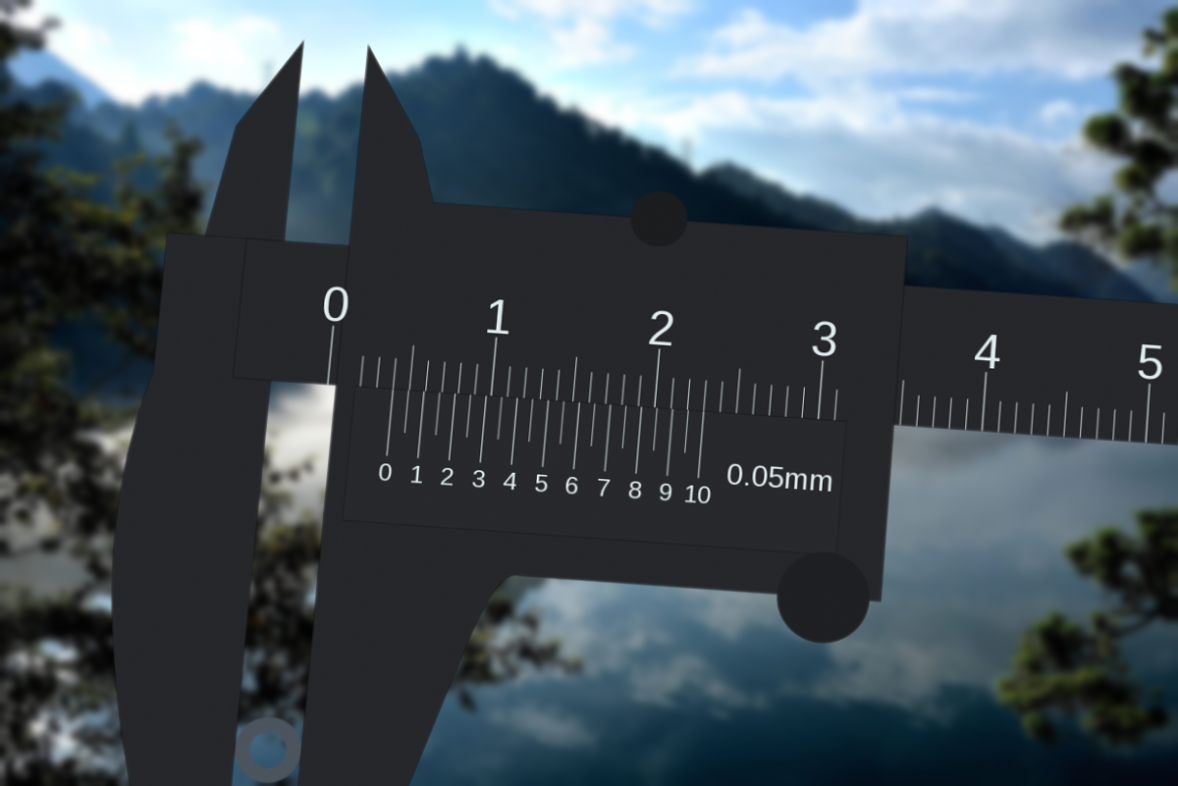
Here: 4.0mm
